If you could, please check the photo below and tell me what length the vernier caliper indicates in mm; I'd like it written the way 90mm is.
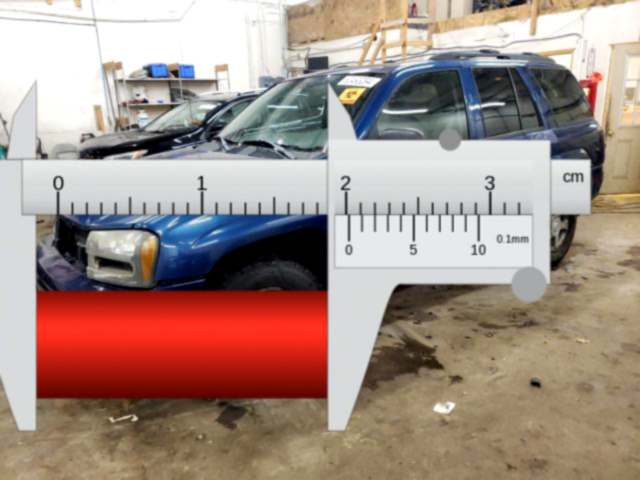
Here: 20.2mm
